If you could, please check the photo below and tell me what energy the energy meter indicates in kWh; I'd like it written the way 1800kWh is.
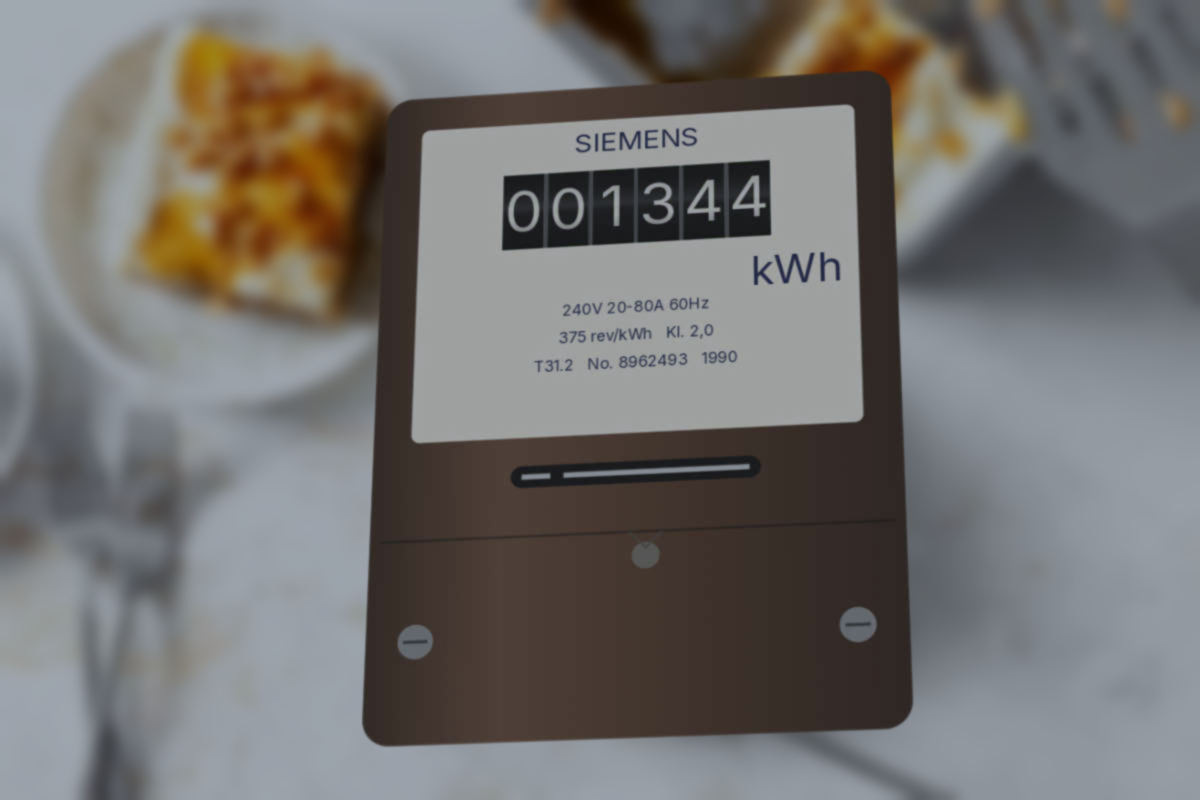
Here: 1344kWh
